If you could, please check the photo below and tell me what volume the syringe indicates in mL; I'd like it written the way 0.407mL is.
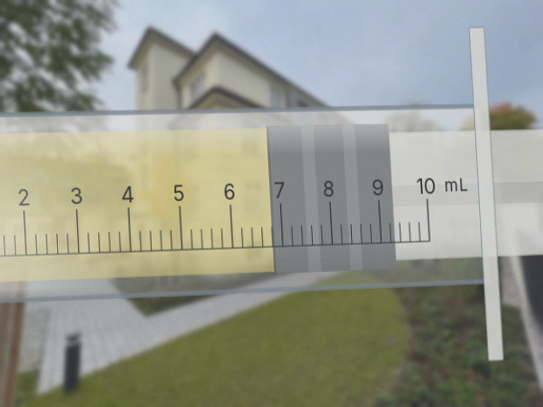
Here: 6.8mL
